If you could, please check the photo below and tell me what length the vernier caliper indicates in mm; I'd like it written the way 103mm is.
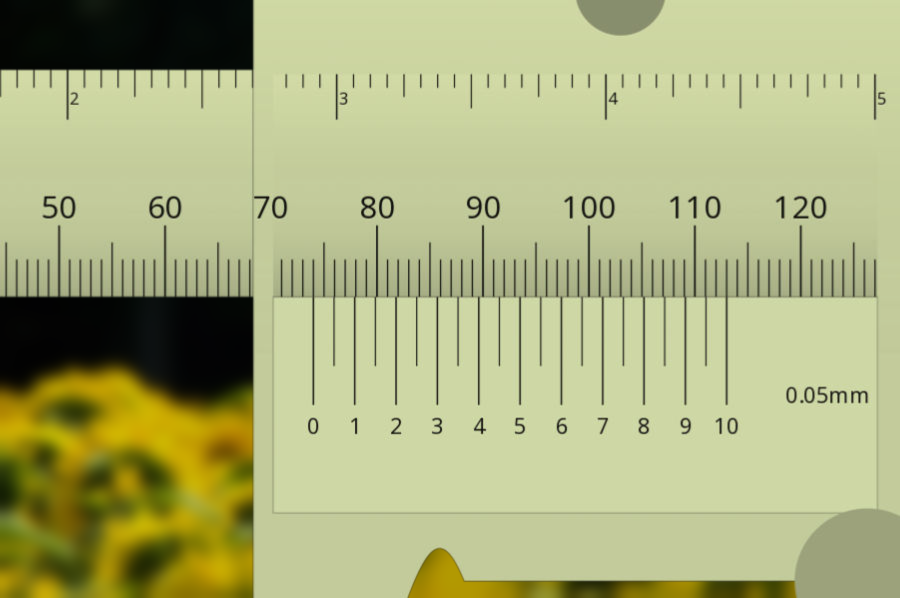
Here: 74.0mm
